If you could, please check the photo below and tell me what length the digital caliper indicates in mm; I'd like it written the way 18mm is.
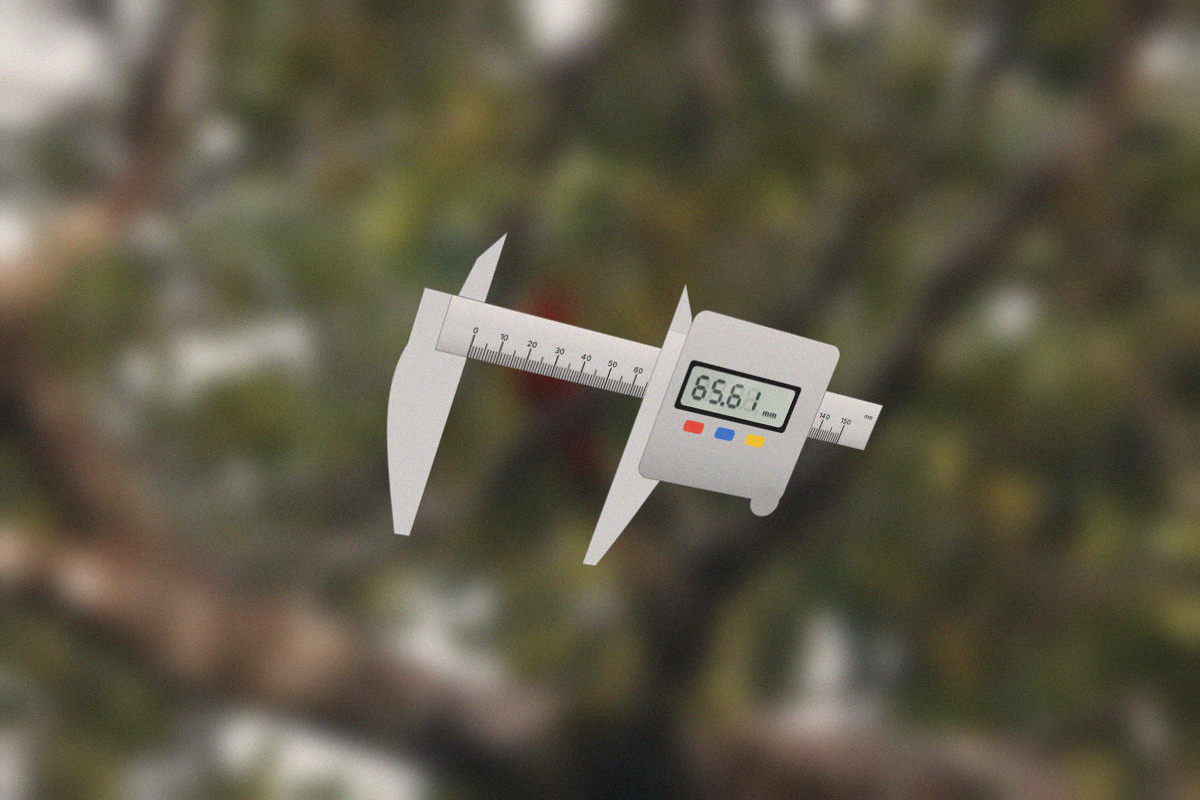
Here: 65.61mm
